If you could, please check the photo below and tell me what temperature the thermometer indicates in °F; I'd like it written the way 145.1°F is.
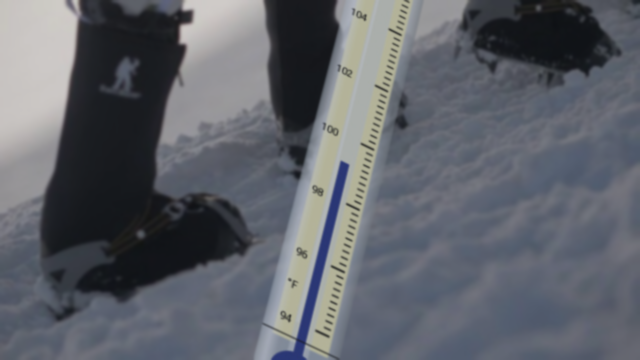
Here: 99.2°F
